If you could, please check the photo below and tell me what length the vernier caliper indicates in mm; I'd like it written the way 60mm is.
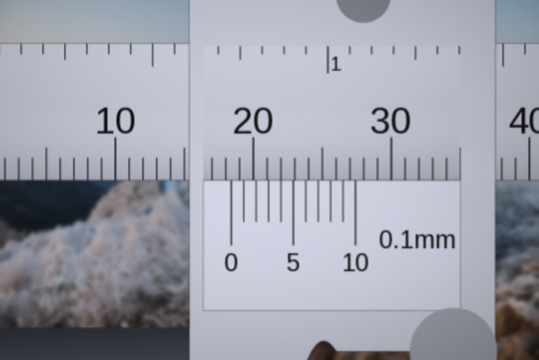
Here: 18.4mm
